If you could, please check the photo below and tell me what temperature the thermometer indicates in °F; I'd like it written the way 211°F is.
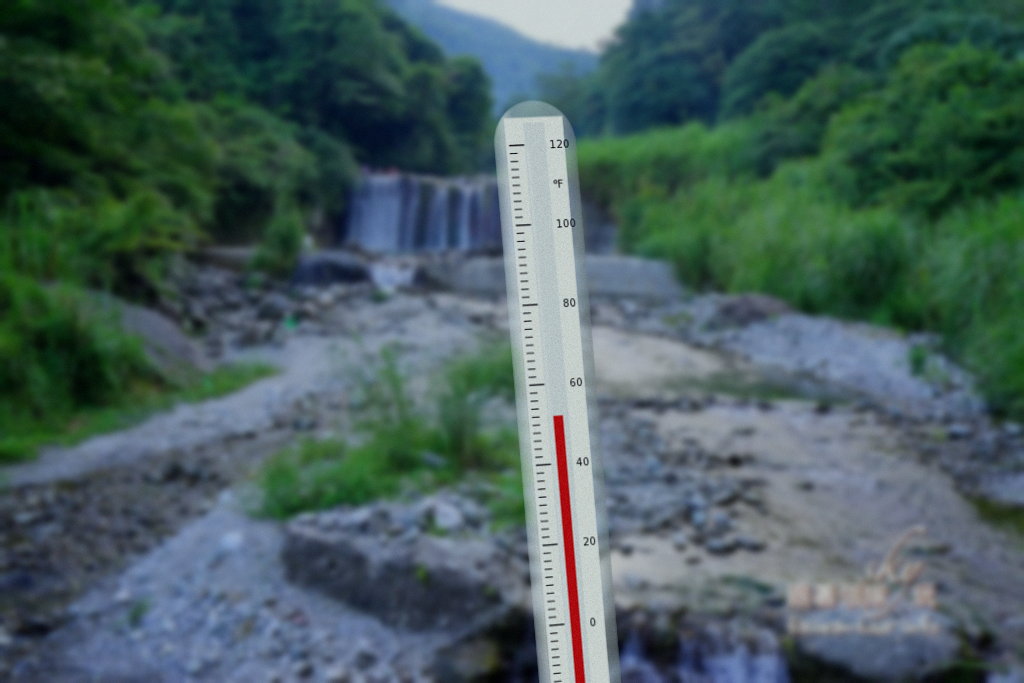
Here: 52°F
